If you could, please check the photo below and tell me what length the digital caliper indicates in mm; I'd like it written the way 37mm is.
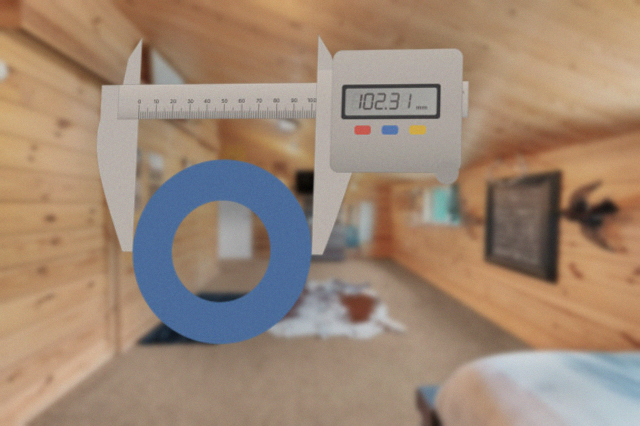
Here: 102.31mm
